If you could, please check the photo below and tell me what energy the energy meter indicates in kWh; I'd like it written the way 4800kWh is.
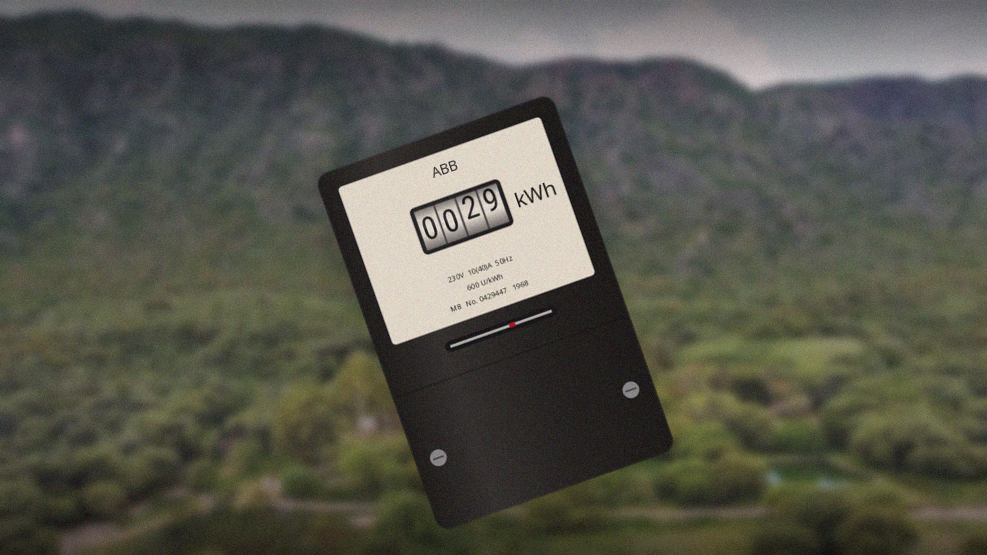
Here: 29kWh
